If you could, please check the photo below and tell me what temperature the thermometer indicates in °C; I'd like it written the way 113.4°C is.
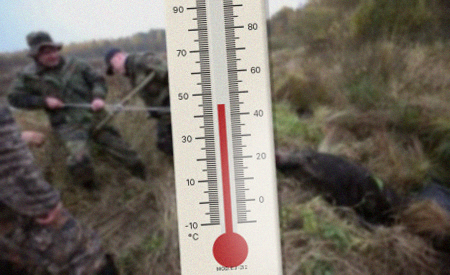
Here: 45°C
